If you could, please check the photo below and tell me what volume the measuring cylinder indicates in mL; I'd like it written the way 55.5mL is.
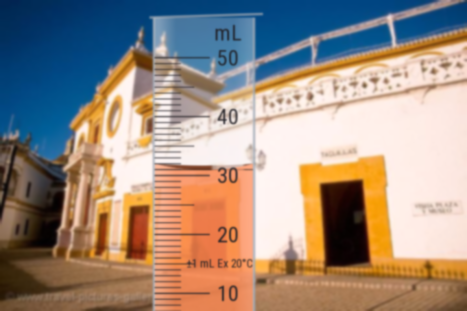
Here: 31mL
